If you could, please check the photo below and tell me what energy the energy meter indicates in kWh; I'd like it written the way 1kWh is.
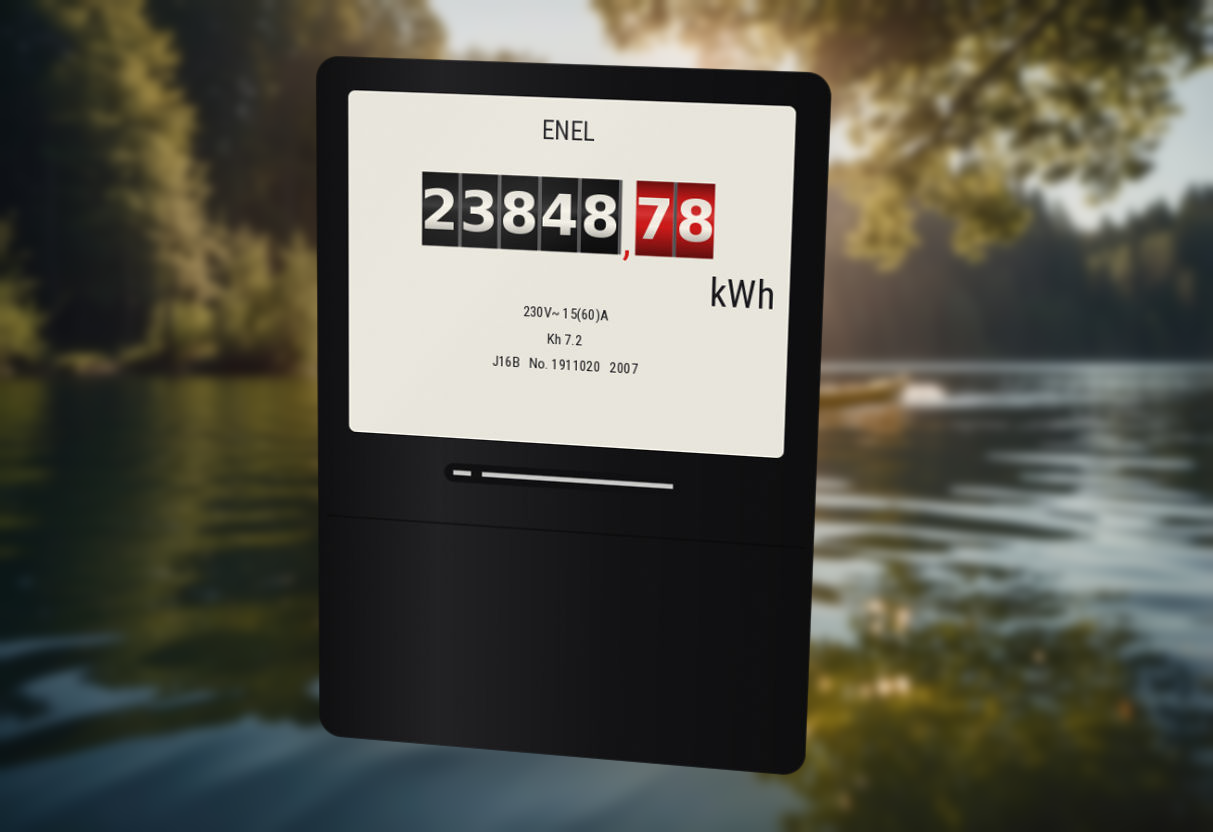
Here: 23848.78kWh
